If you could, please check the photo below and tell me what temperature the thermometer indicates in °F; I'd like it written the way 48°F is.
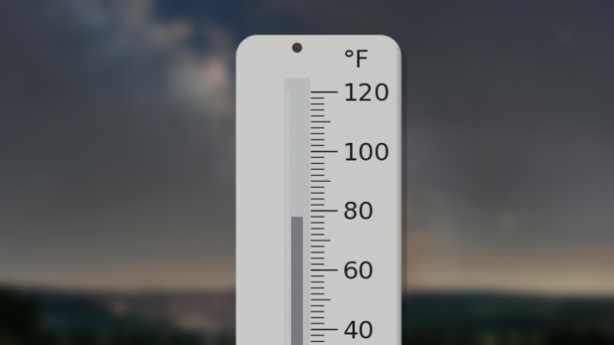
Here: 78°F
